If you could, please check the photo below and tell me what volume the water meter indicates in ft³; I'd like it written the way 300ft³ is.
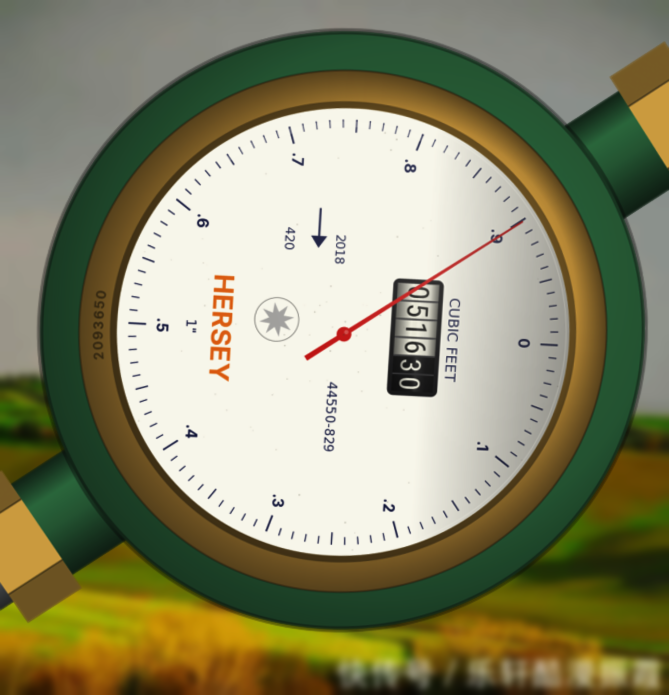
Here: 51629.90ft³
